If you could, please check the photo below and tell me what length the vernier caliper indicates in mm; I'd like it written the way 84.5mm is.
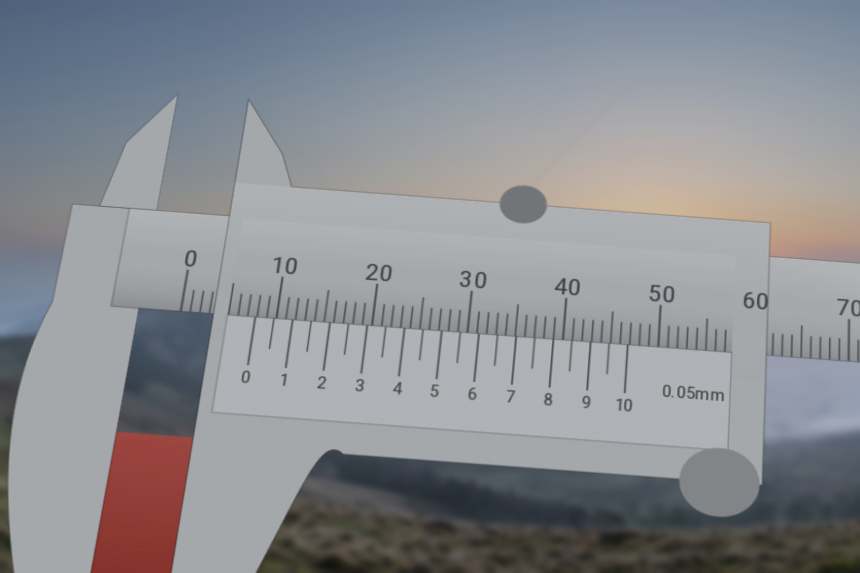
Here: 7.8mm
